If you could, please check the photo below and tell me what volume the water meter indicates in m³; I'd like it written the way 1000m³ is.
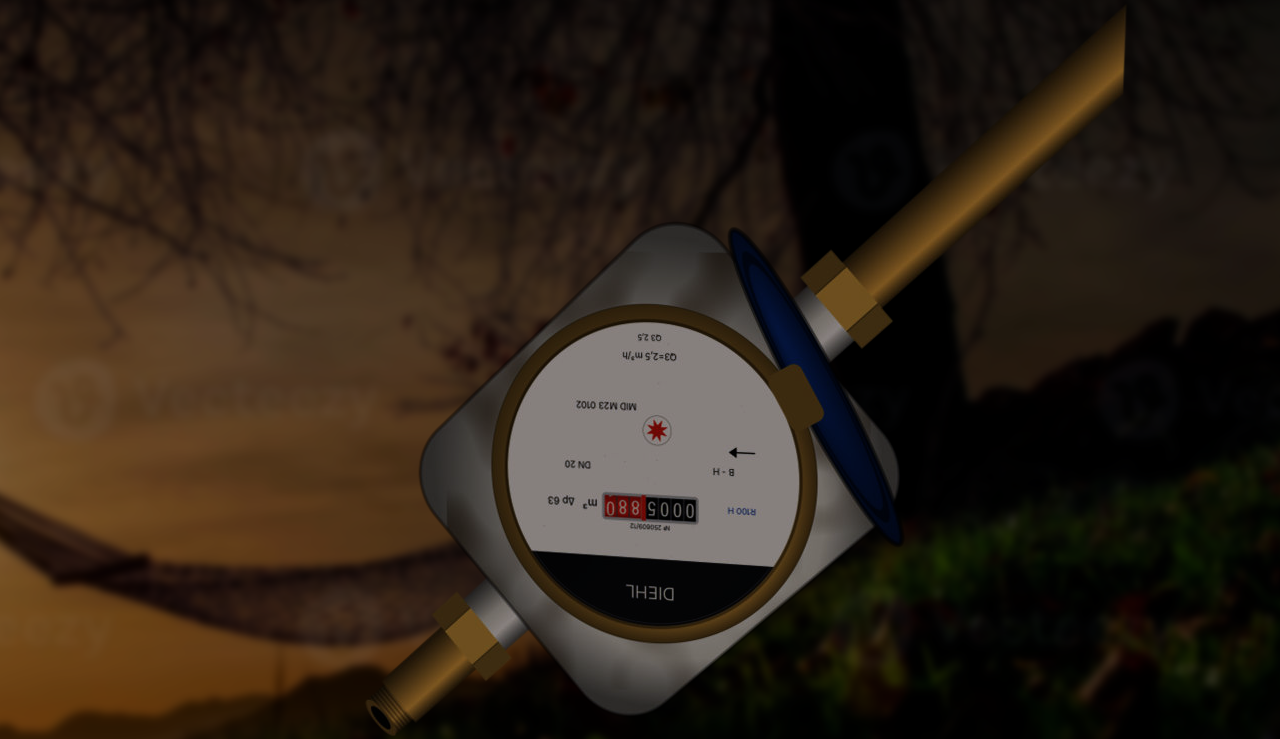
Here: 5.880m³
